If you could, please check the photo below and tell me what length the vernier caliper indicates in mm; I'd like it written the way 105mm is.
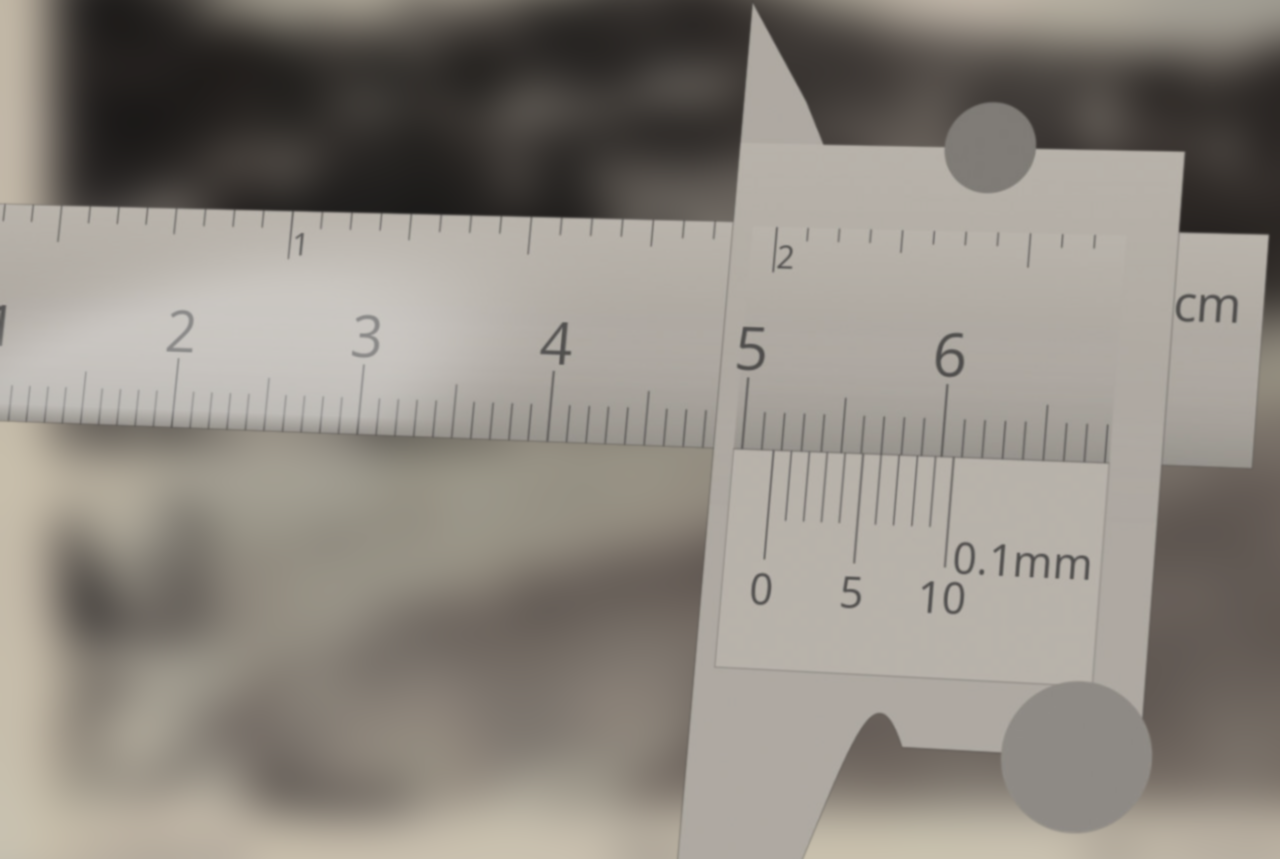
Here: 51.6mm
